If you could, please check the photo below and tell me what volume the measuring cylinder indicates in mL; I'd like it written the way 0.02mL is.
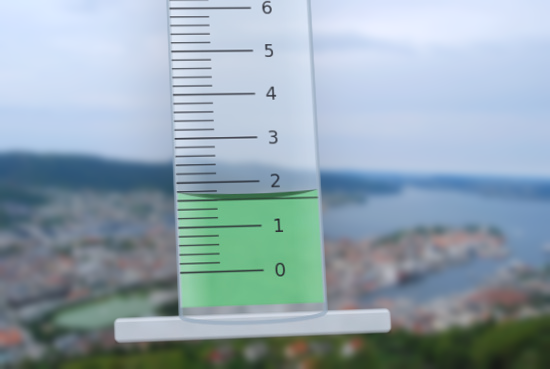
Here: 1.6mL
